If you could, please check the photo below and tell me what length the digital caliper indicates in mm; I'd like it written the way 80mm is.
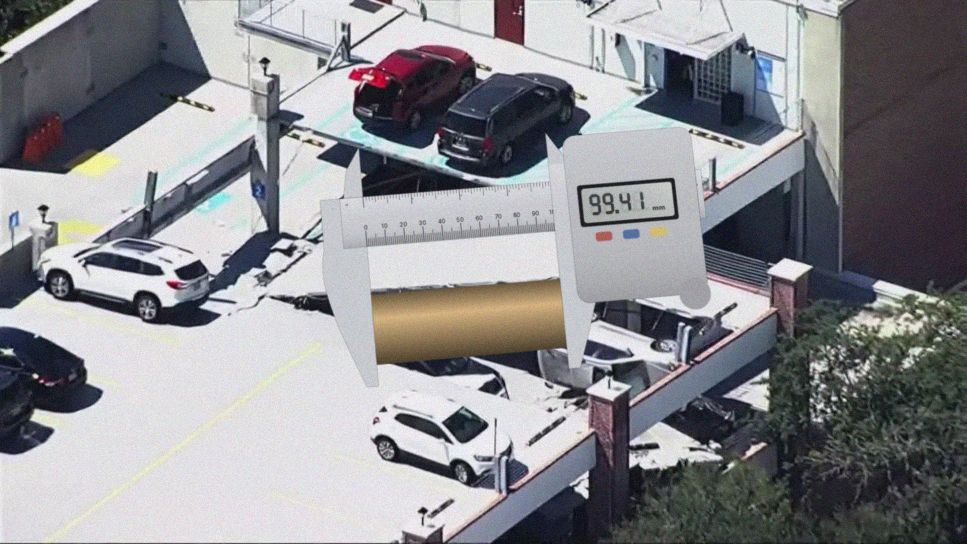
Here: 99.41mm
